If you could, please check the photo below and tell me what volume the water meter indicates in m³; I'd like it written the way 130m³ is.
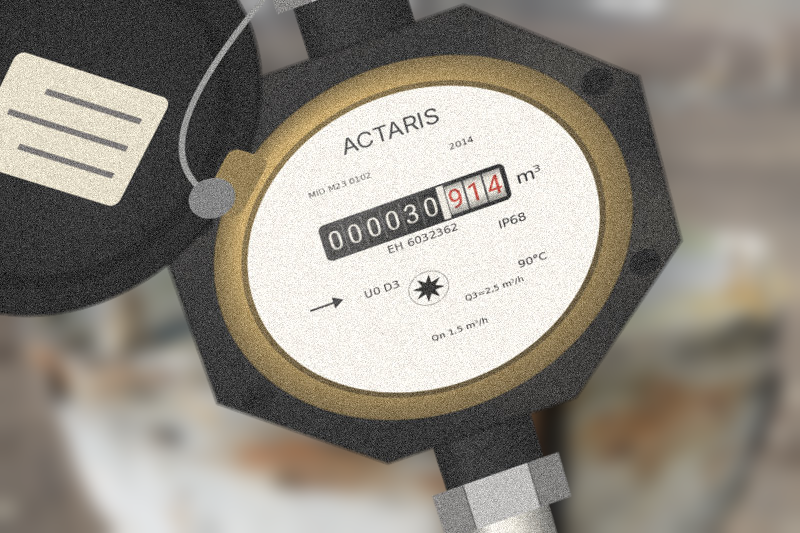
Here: 30.914m³
